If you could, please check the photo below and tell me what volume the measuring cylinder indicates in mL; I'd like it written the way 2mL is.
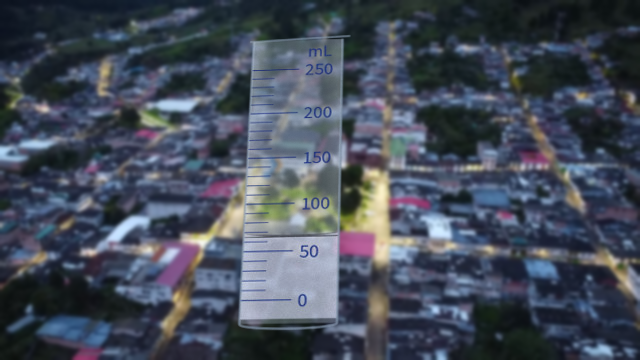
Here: 65mL
